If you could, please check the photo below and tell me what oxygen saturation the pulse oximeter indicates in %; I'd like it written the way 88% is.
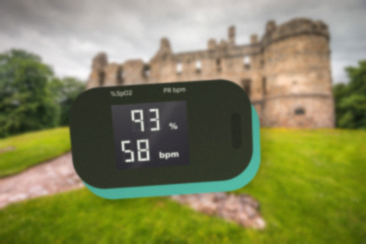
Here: 93%
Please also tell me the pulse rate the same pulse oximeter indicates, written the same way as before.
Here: 58bpm
